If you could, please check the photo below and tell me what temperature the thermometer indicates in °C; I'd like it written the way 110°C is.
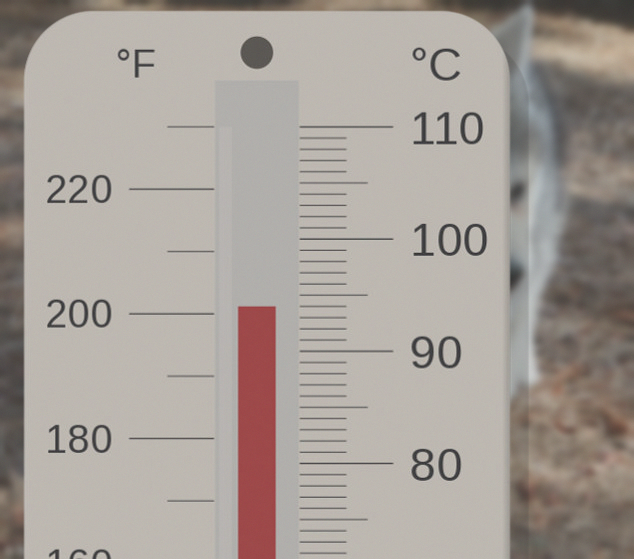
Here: 94°C
